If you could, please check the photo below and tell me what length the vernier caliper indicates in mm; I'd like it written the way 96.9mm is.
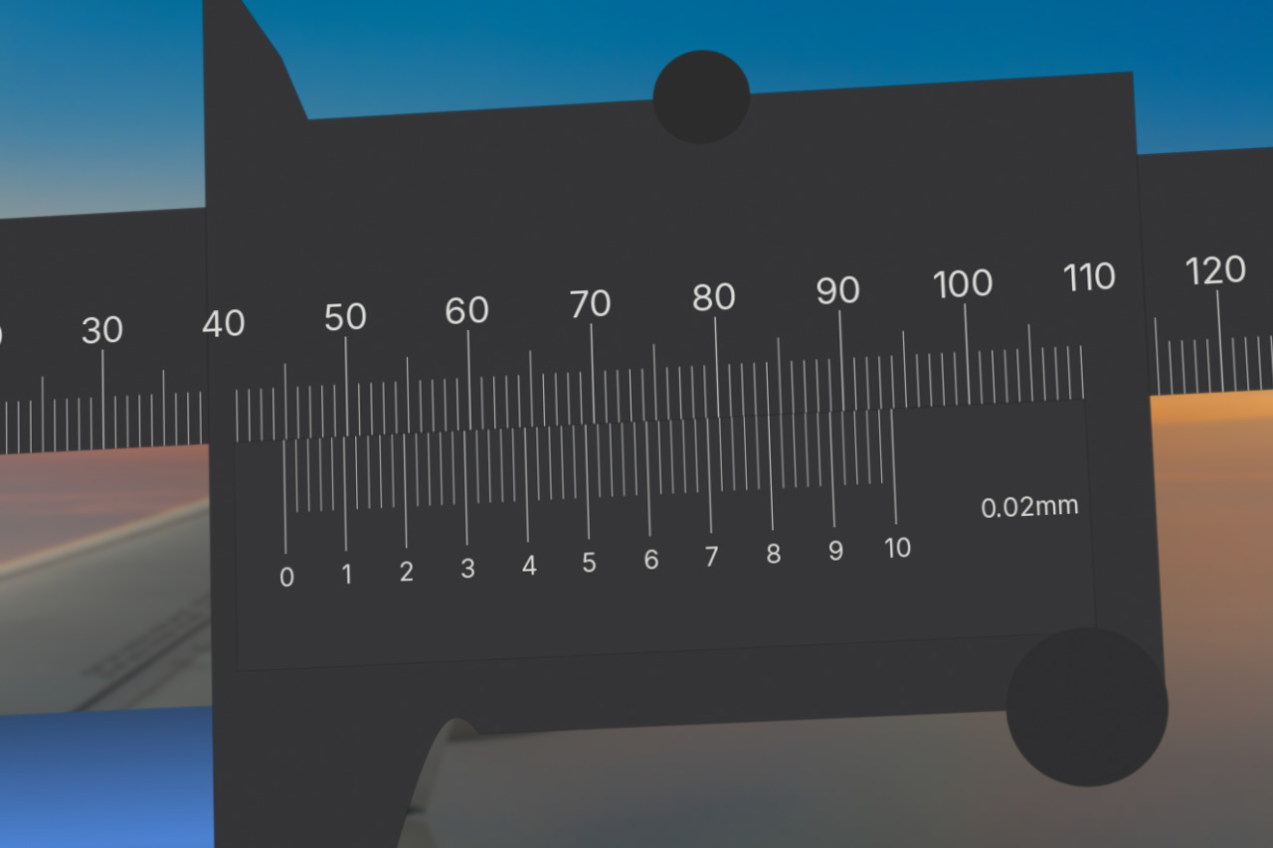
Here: 44.8mm
